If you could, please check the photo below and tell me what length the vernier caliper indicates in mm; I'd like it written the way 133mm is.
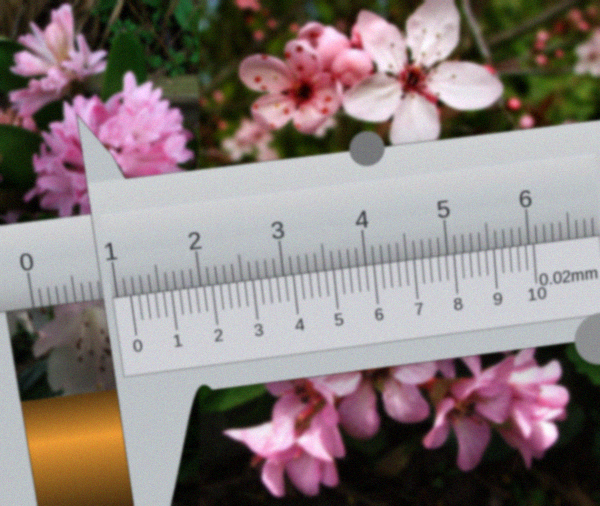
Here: 11.6mm
